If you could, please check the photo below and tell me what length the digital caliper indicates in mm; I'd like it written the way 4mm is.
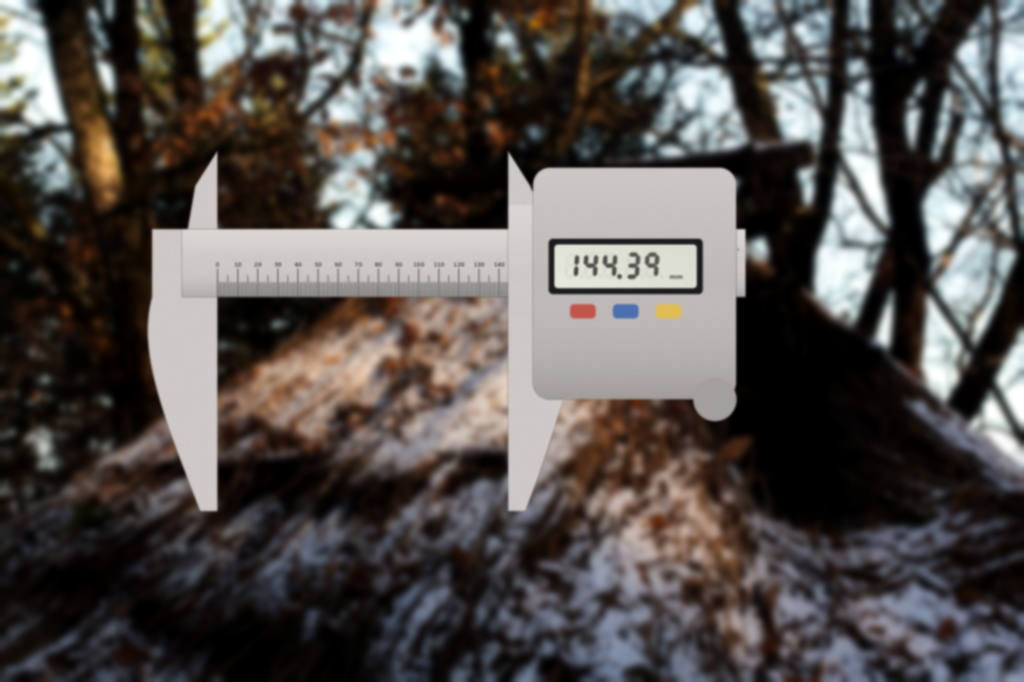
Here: 144.39mm
